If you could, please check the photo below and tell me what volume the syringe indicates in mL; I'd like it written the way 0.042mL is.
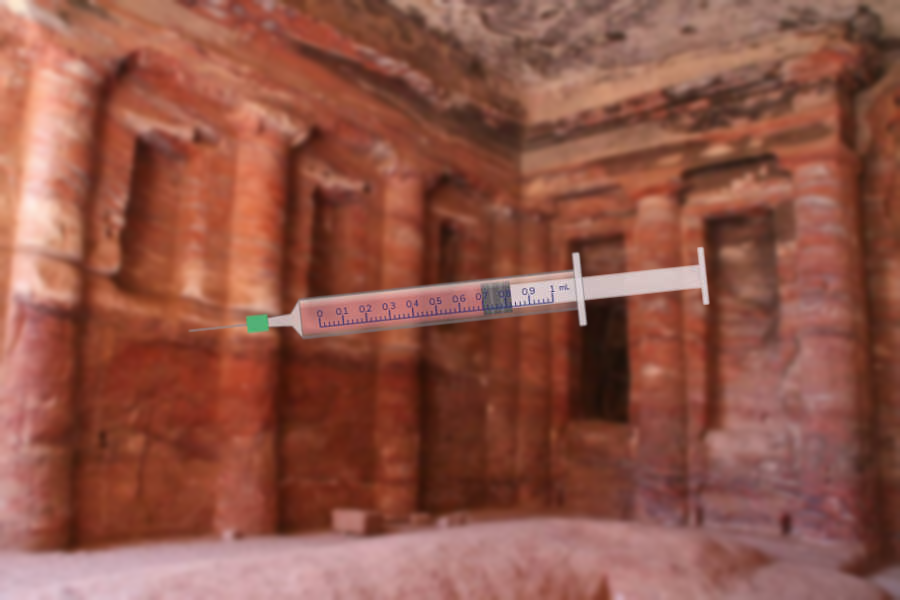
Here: 0.7mL
